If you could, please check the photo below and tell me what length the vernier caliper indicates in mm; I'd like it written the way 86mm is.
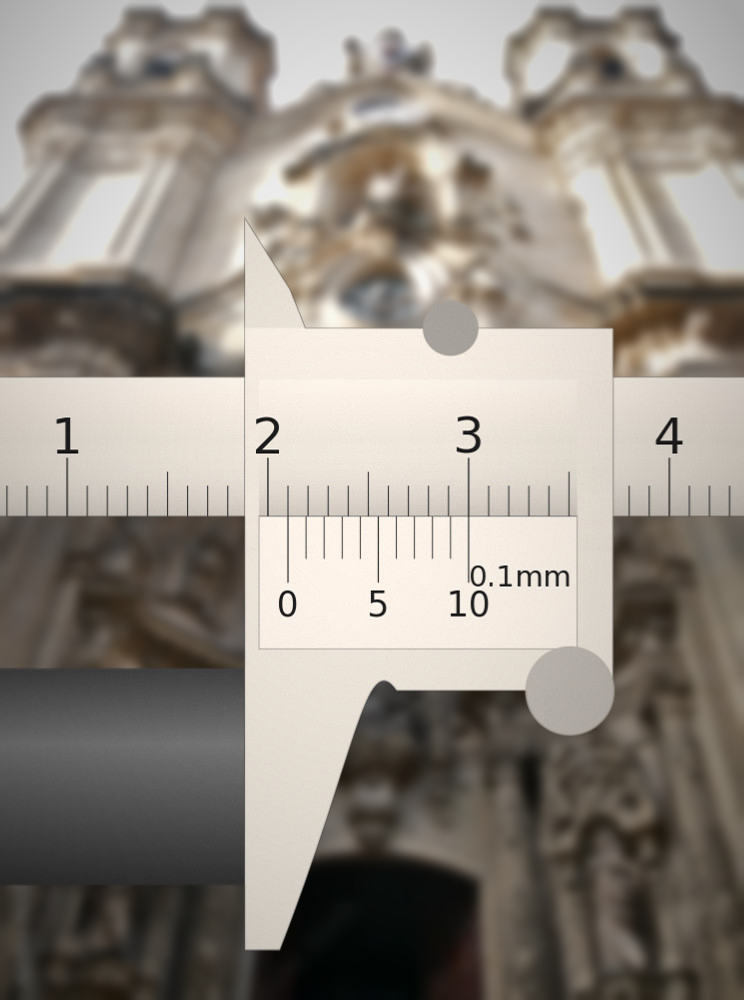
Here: 21.0mm
